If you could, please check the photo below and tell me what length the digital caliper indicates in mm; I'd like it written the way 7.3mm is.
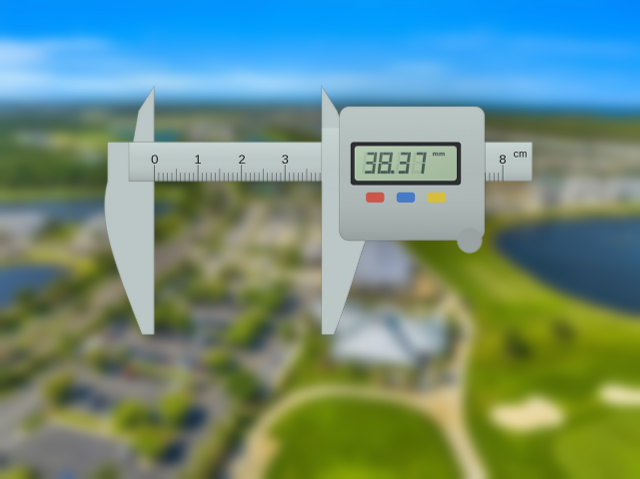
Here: 38.37mm
